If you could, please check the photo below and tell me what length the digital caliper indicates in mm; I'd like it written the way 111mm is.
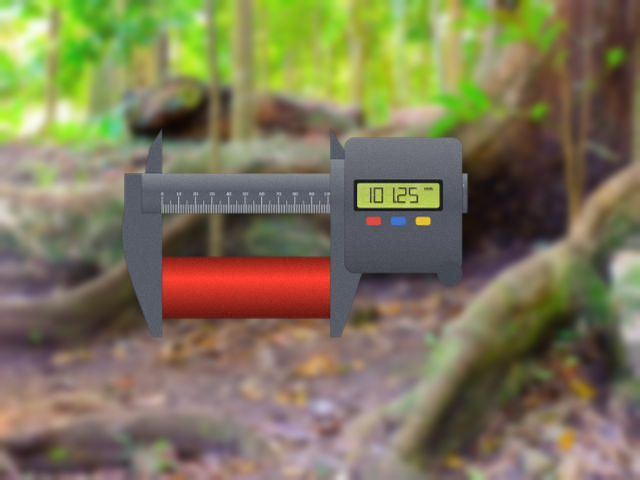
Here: 101.25mm
